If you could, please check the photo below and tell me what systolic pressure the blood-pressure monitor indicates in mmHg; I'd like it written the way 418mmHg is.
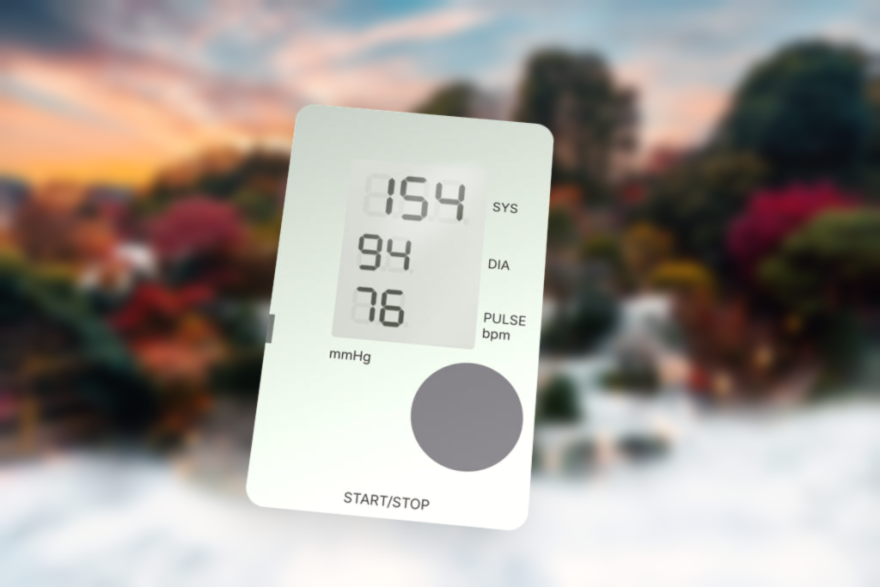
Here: 154mmHg
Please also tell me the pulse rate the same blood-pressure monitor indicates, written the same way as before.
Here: 76bpm
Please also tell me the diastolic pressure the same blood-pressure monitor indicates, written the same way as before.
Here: 94mmHg
